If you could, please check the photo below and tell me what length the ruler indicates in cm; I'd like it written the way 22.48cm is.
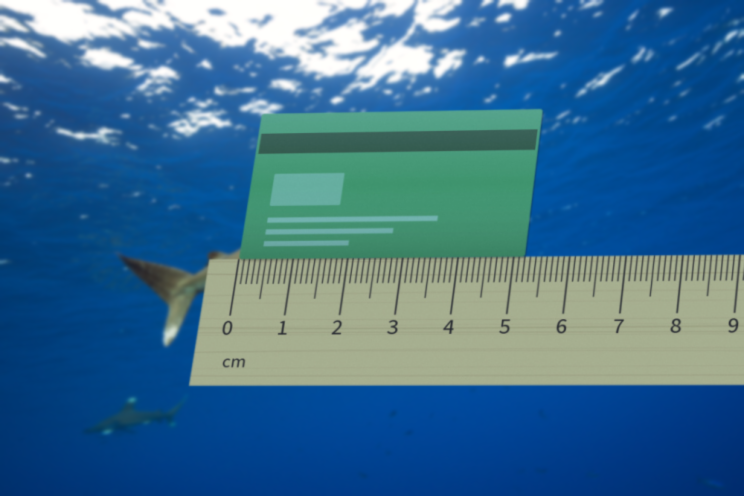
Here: 5.2cm
